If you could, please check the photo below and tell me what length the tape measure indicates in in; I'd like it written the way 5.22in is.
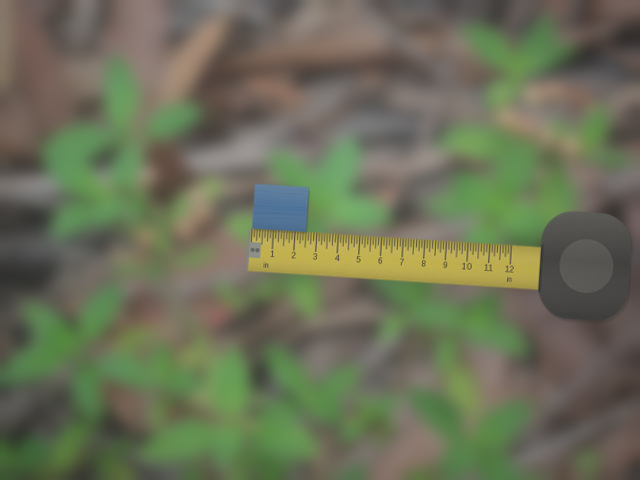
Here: 2.5in
